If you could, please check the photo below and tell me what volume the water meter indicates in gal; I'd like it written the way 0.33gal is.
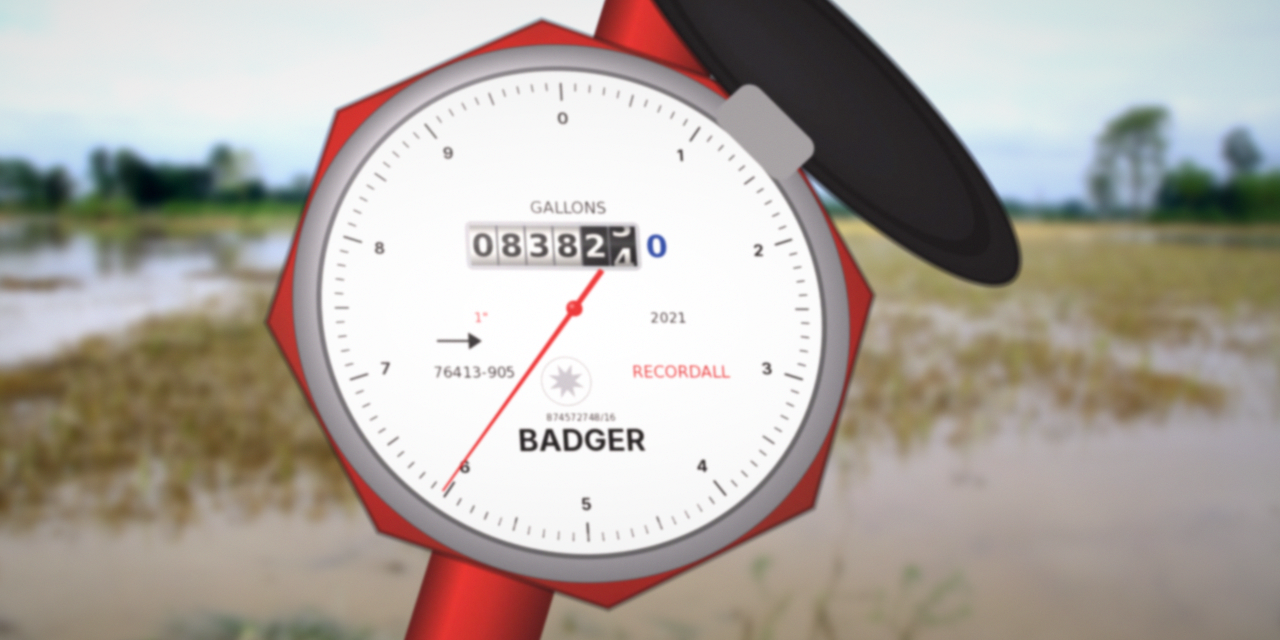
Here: 838236.0gal
